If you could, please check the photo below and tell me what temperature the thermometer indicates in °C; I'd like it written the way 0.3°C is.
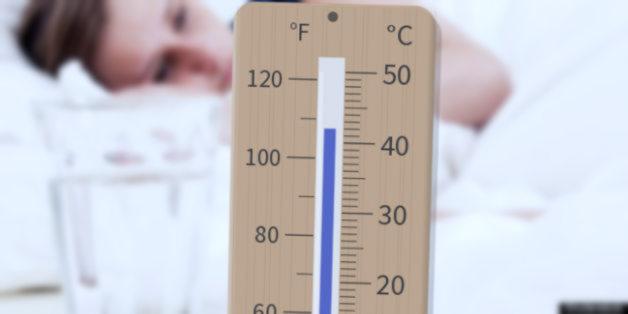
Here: 42°C
